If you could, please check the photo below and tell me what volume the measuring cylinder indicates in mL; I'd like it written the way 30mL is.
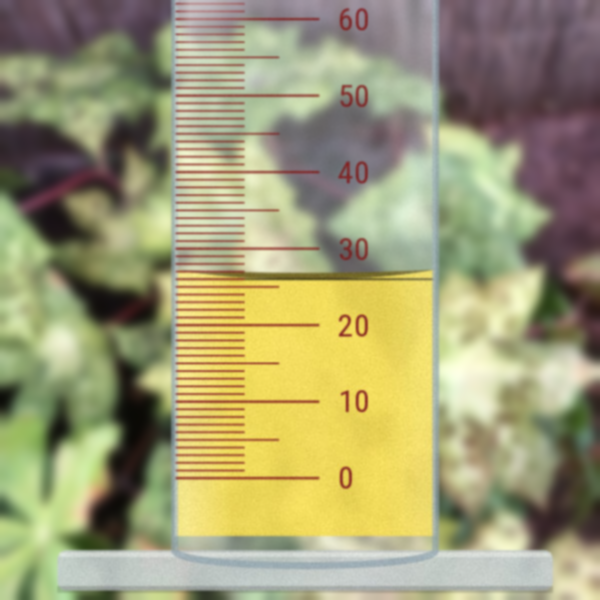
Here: 26mL
